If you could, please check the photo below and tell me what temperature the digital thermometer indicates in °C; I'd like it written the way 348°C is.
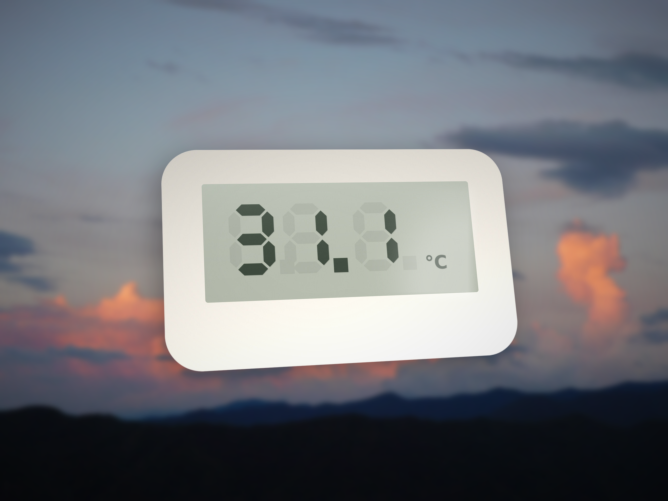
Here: 31.1°C
